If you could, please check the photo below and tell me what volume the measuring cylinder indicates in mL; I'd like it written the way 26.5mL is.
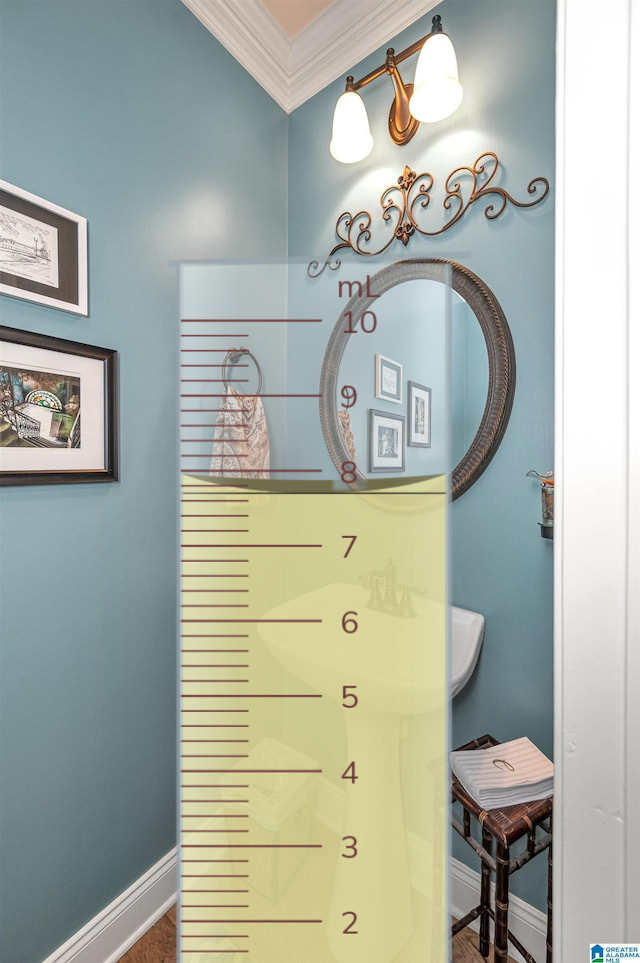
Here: 7.7mL
